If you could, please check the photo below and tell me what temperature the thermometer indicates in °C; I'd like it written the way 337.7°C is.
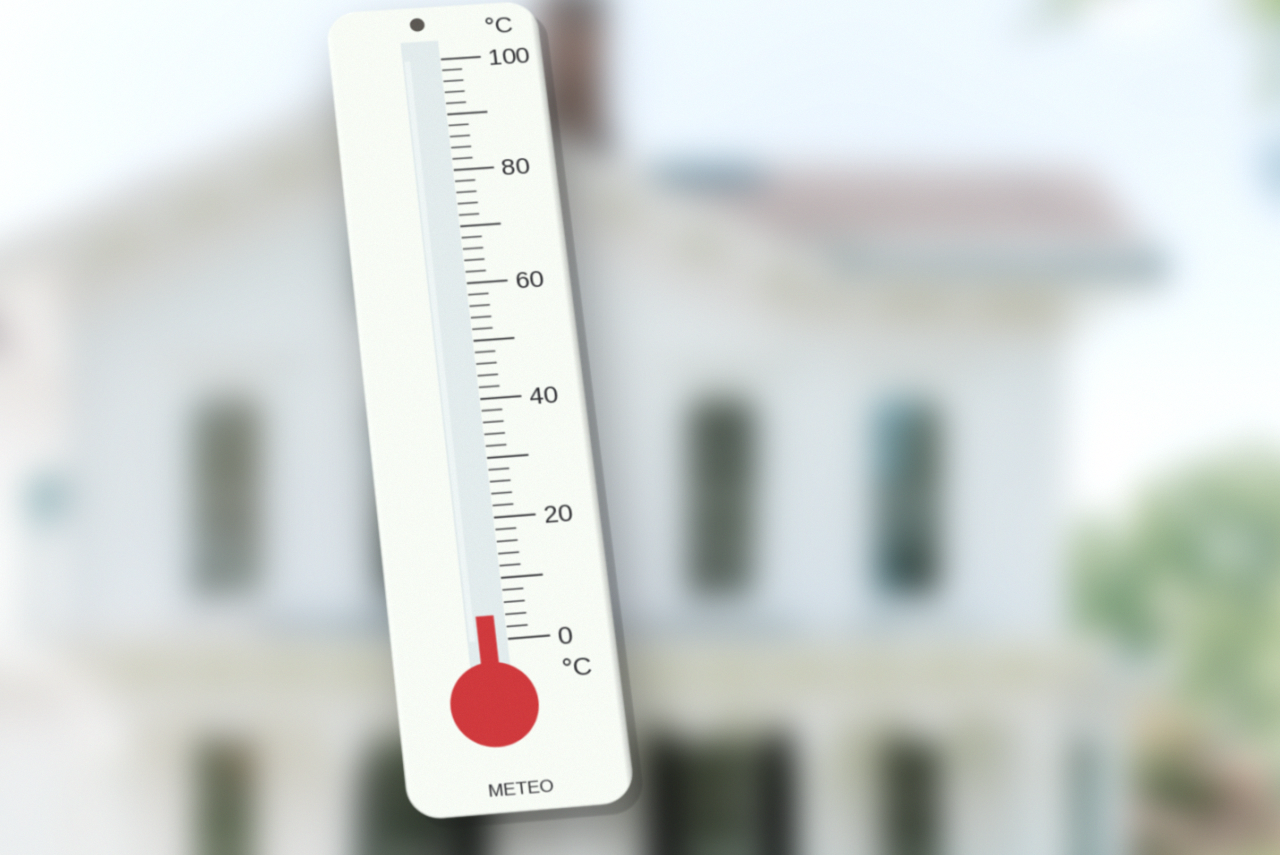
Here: 4°C
